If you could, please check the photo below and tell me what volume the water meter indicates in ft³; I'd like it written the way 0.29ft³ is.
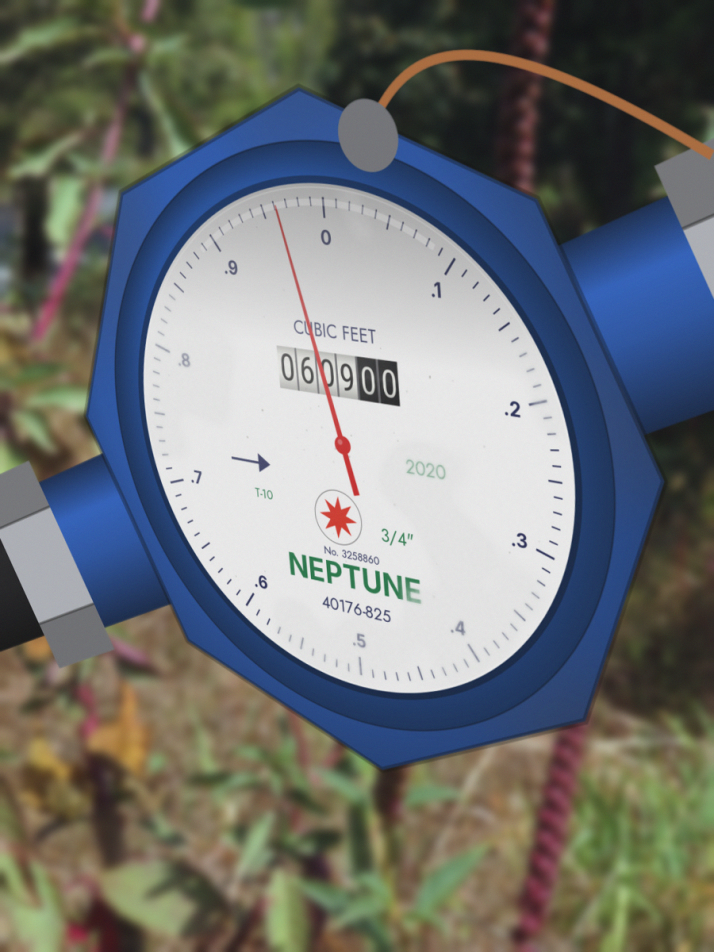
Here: 60899.96ft³
